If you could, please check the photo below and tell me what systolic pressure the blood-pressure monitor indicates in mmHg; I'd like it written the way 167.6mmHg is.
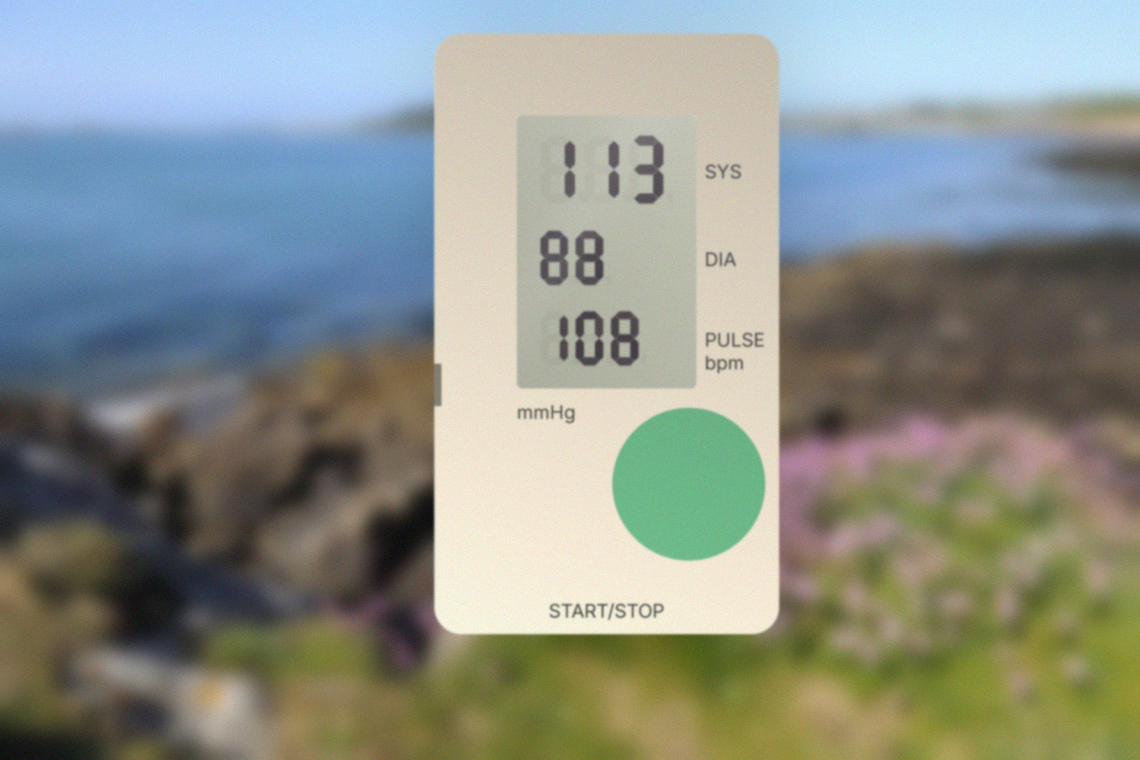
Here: 113mmHg
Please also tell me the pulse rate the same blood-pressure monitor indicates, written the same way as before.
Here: 108bpm
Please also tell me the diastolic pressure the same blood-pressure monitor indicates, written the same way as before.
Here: 88mmHg
